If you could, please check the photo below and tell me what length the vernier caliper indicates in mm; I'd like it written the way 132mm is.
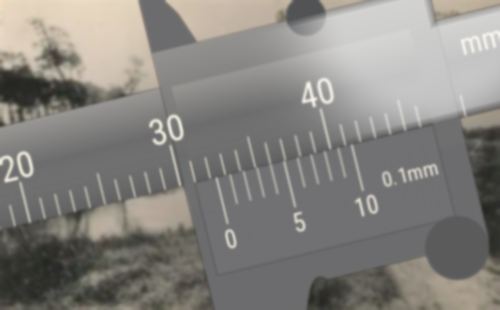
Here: 32.4mm
